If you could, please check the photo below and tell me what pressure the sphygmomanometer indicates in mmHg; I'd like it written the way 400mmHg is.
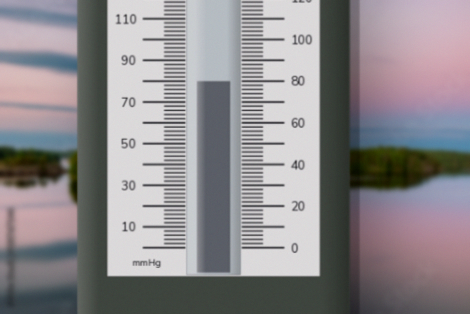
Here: 80mmHg
